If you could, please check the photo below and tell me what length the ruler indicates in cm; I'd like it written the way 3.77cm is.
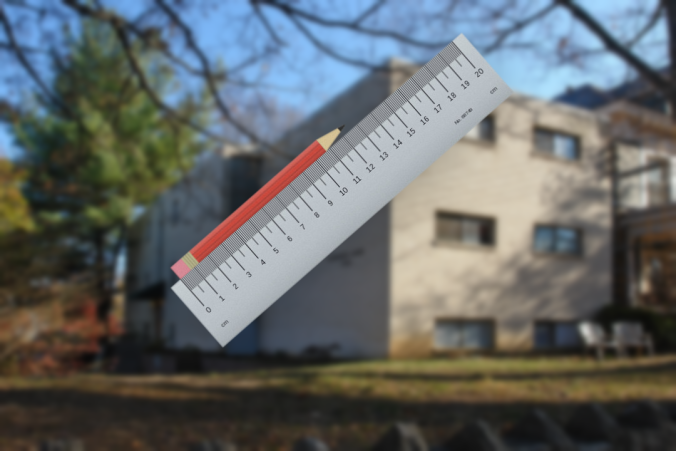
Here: 12.5cm
